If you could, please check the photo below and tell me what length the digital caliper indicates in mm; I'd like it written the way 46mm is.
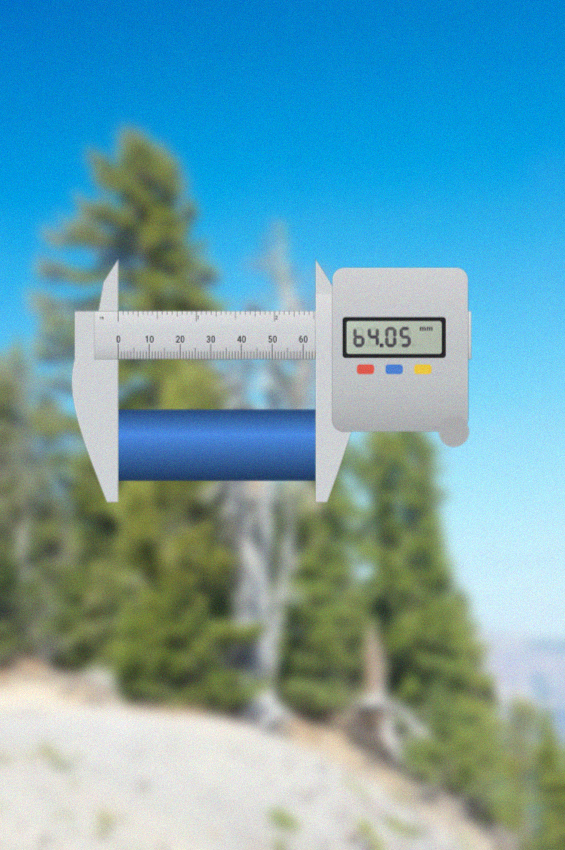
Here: 64.05mm
